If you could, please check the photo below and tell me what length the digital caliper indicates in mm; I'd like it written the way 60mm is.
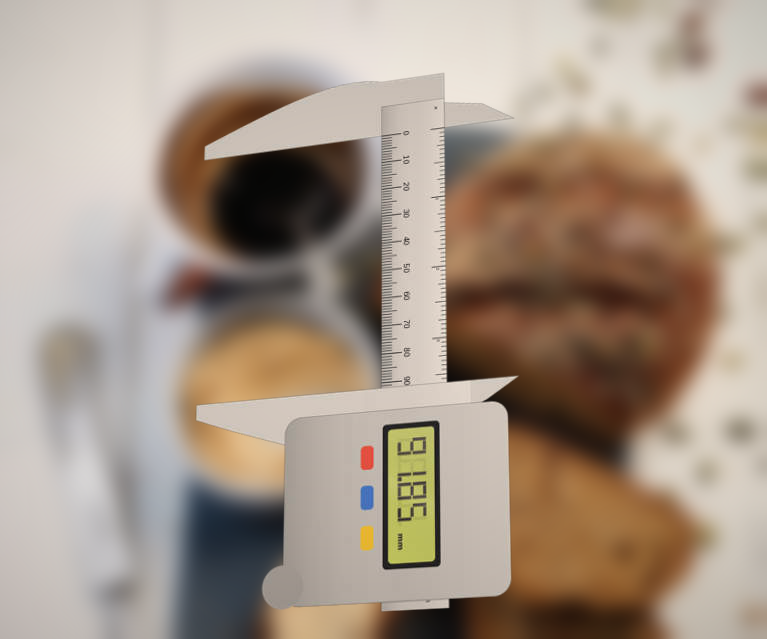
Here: 91.85mm
